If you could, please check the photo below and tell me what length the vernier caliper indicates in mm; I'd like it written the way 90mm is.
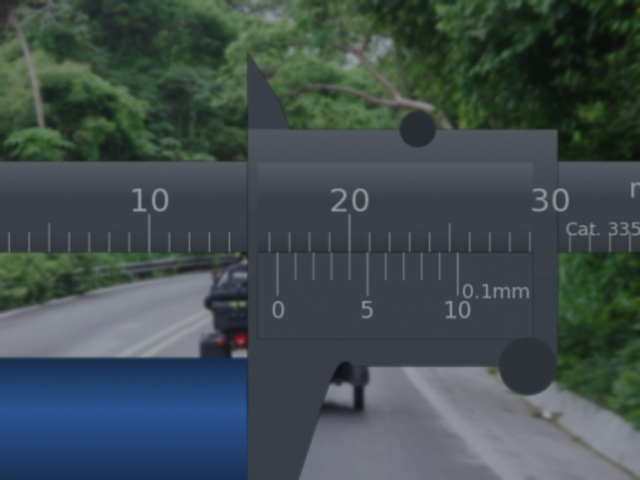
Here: 16.4mm
